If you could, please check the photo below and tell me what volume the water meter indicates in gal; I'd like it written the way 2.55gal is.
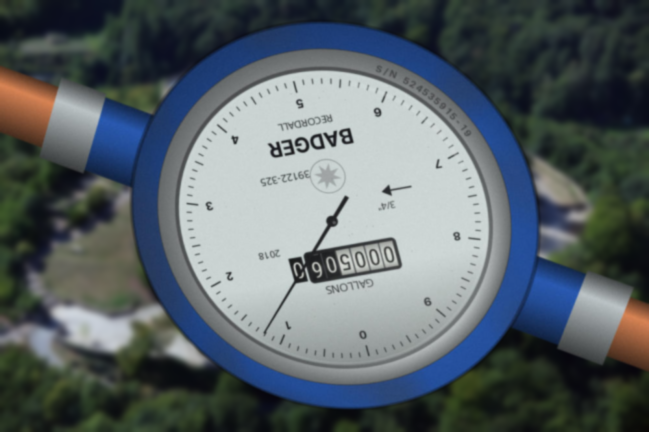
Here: 5061.2gal
